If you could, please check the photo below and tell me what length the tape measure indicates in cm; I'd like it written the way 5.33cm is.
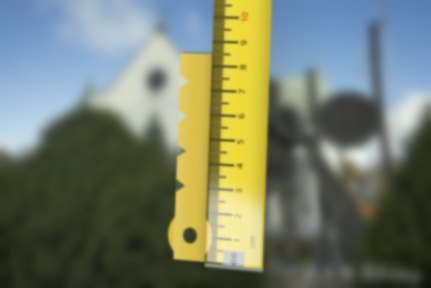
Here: 8.5cm
